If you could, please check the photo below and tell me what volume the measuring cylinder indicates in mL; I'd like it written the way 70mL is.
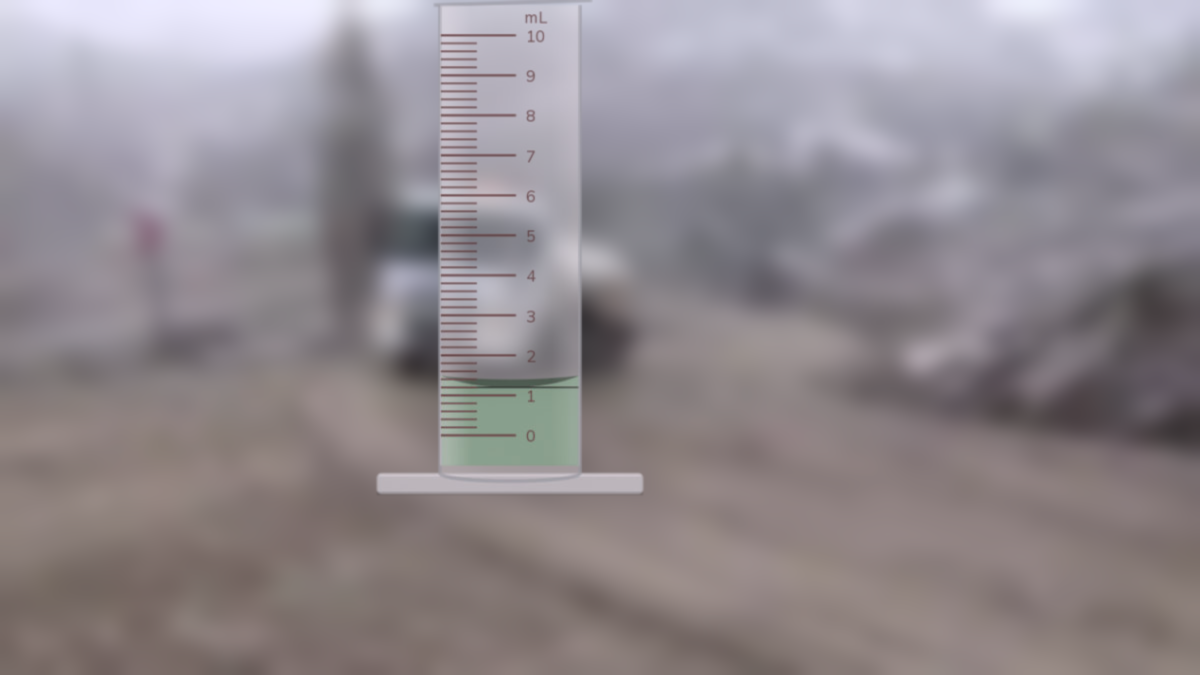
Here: 1.2mL
